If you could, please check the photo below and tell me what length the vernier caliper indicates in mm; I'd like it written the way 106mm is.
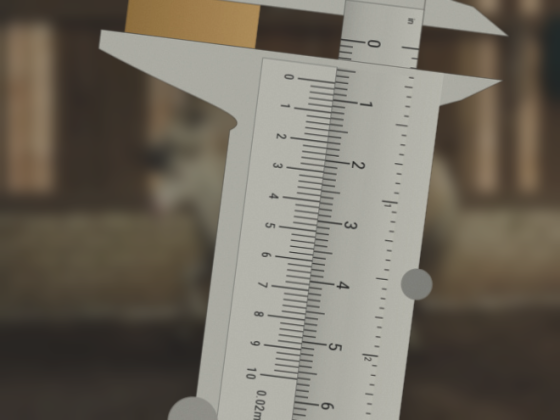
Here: 7.2mm
